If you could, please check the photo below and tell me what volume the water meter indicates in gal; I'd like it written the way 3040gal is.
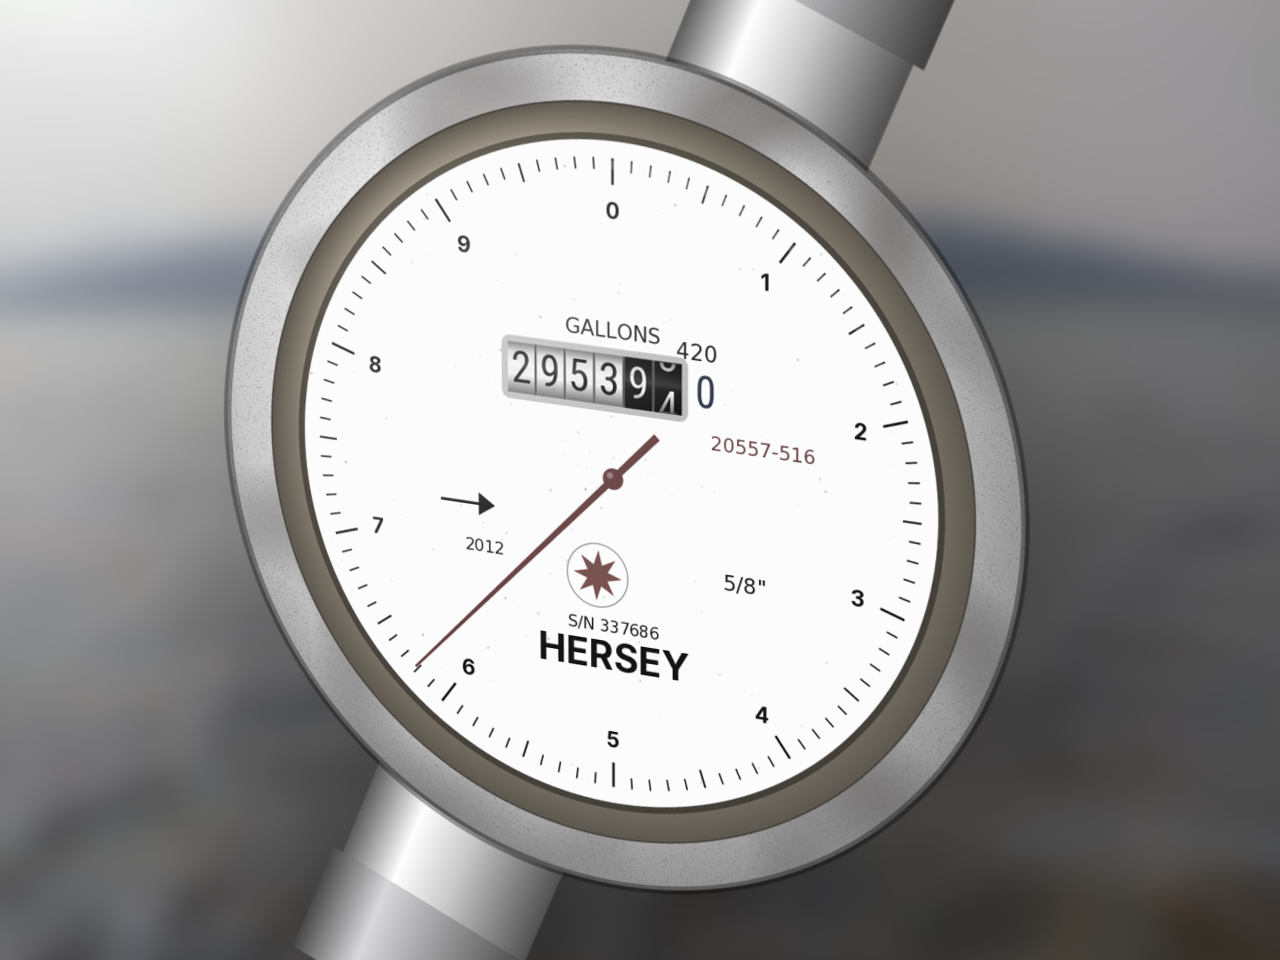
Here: 2953936.2gal
